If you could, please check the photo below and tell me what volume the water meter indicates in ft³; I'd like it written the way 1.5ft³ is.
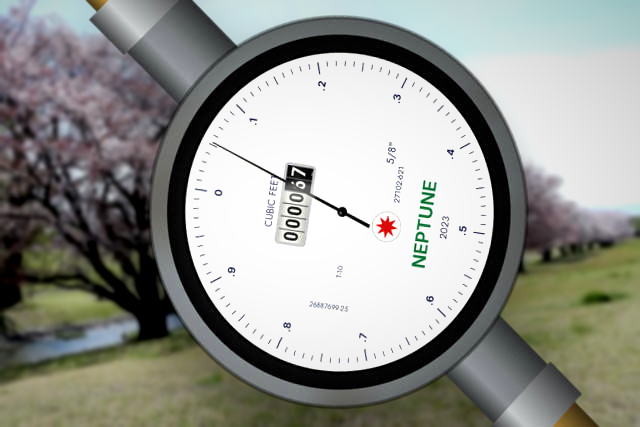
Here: 67.05ft³
